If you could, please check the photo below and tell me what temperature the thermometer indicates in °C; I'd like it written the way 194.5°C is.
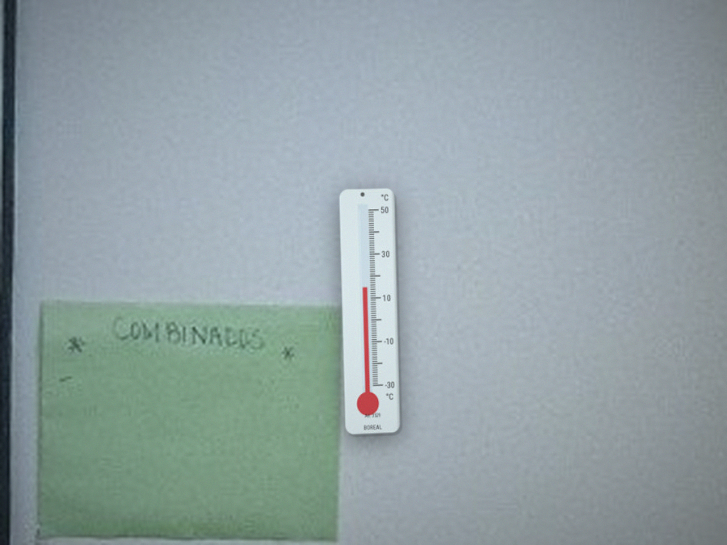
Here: 15°C
